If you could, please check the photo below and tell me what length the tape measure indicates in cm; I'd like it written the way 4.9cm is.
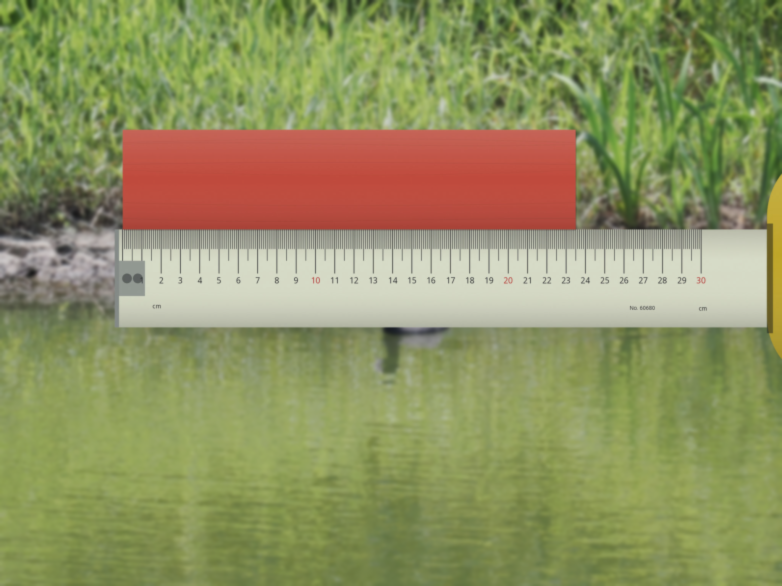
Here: 23.5cm
